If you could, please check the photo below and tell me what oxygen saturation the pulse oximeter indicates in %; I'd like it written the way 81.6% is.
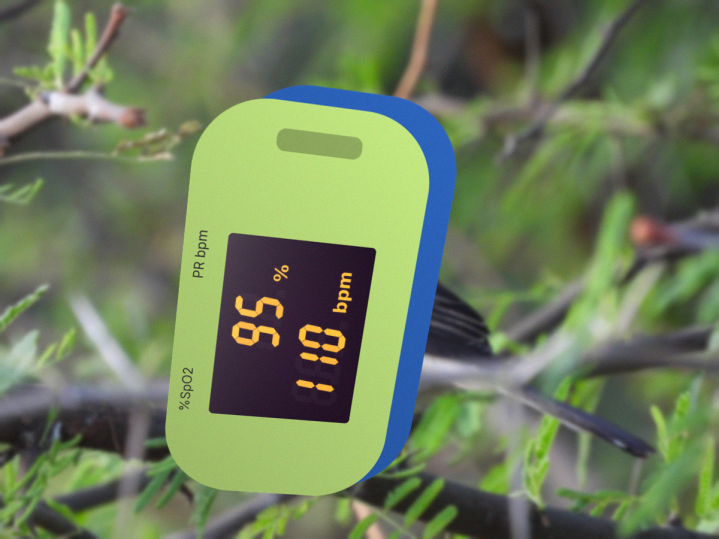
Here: 95%
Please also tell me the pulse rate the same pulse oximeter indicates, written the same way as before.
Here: 110bpm
